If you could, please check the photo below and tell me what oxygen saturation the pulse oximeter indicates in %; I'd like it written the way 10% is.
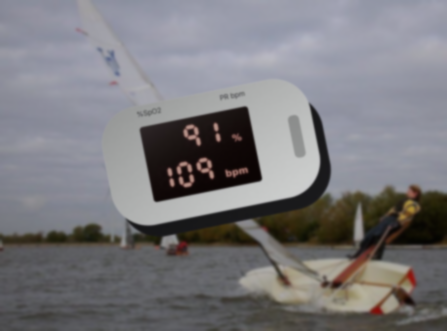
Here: 91%
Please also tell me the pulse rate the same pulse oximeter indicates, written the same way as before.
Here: 109bpm
